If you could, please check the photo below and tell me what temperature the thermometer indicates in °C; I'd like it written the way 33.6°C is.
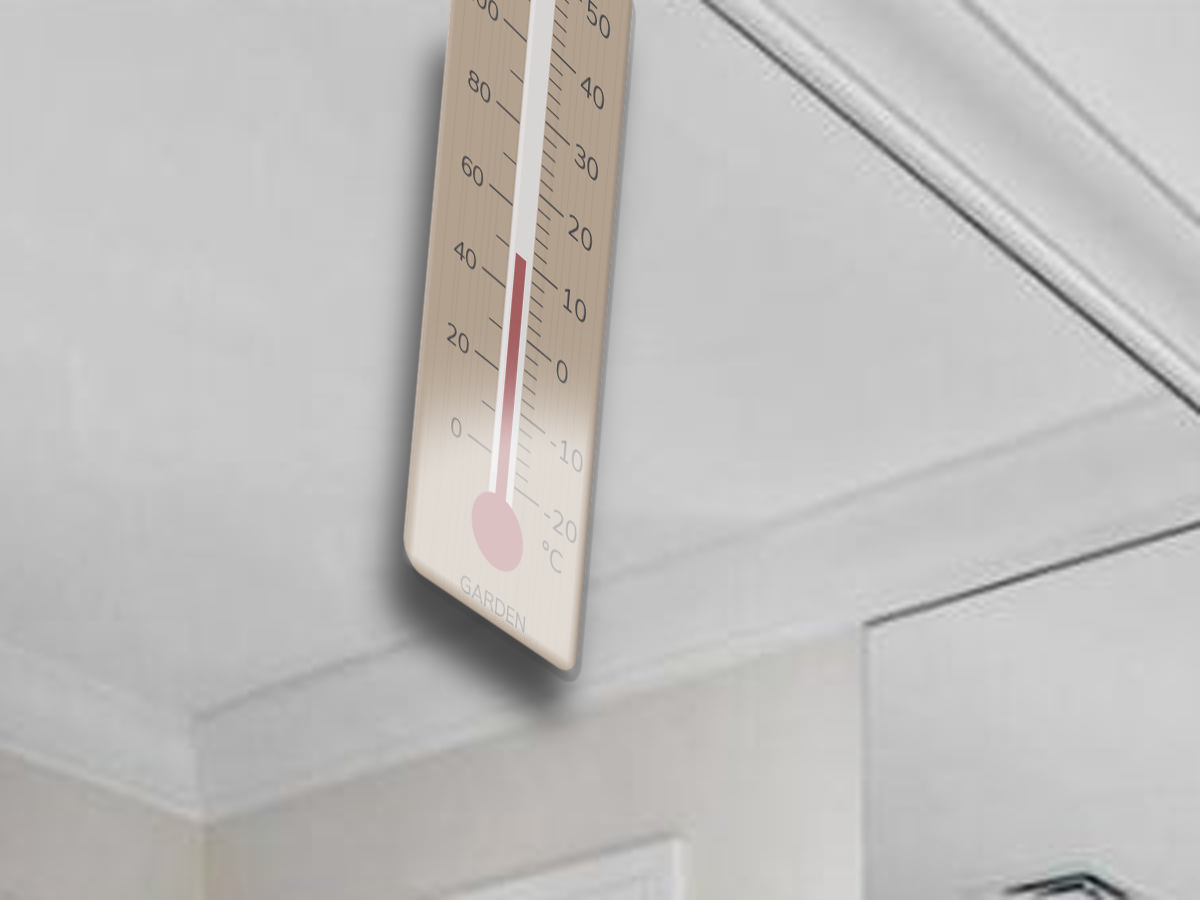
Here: 10°C
